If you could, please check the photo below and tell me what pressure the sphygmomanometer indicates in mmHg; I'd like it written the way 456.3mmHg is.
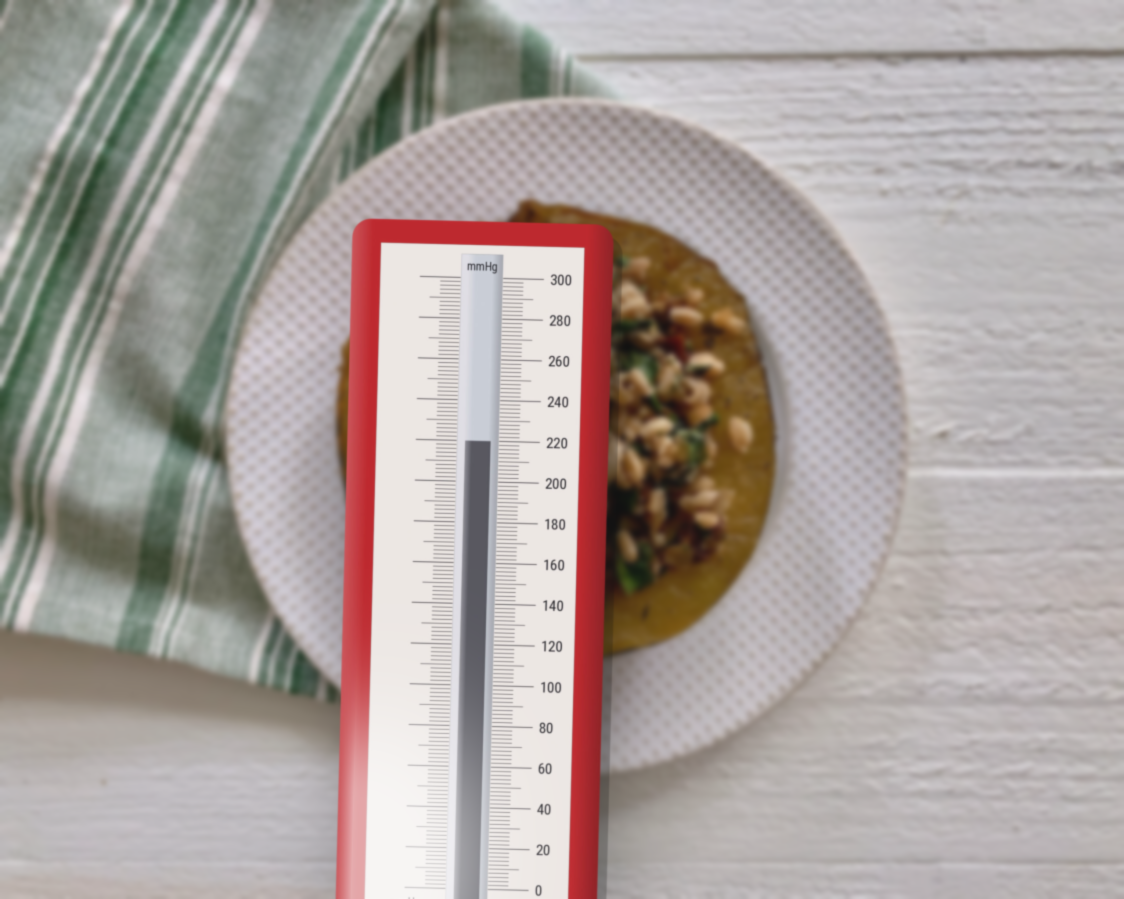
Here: 220mmHg
